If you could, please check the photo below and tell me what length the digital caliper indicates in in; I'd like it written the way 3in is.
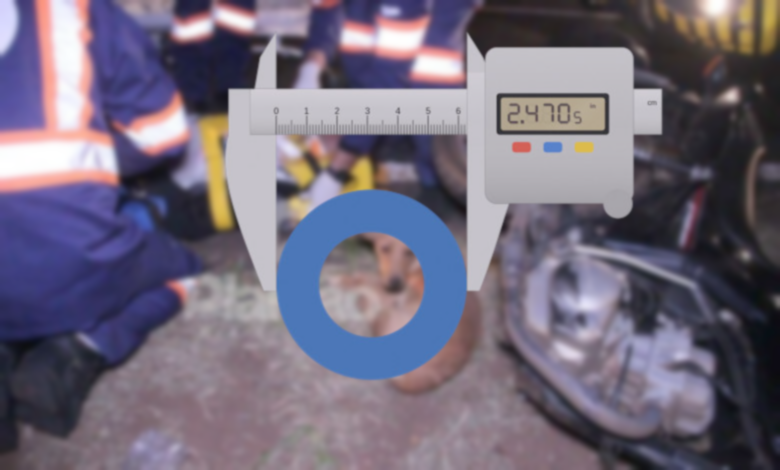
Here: 2.4705in
